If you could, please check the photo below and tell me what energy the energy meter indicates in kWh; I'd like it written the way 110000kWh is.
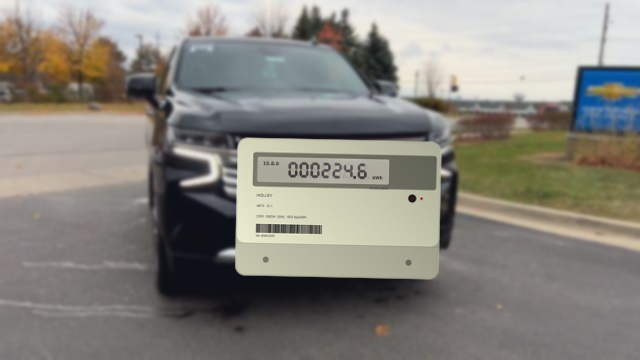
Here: 224.6kWh
